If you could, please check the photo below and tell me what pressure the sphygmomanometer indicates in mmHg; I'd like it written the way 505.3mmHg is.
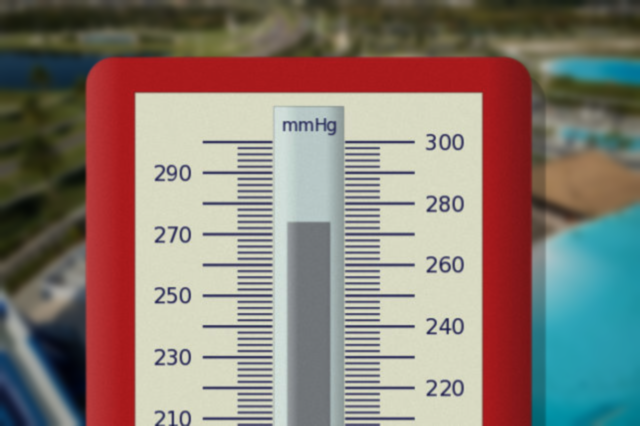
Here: 274mmHg
